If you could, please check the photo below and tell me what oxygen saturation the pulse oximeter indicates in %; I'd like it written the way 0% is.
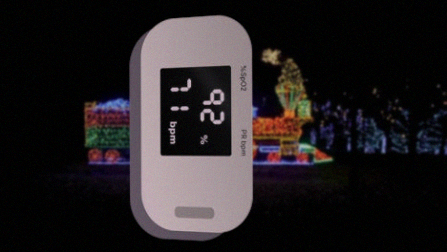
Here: 92%
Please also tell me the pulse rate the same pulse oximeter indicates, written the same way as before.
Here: 71bpm
